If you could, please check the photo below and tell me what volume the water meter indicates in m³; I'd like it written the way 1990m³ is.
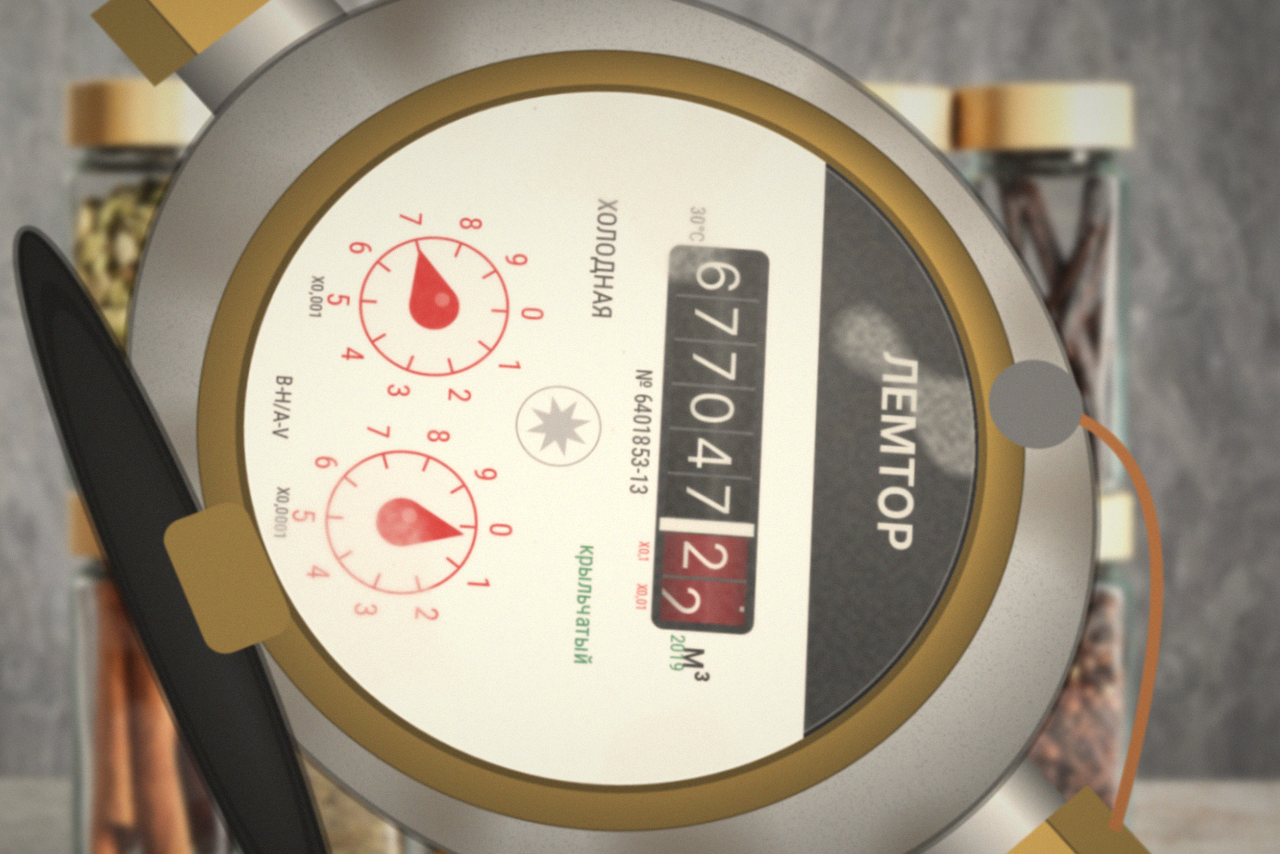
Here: 677047.2170m³
